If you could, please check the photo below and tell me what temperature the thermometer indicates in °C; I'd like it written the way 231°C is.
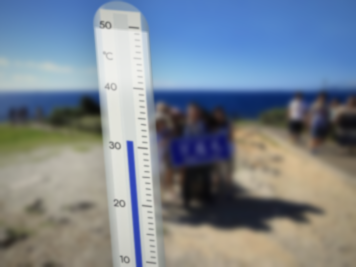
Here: 31°C
